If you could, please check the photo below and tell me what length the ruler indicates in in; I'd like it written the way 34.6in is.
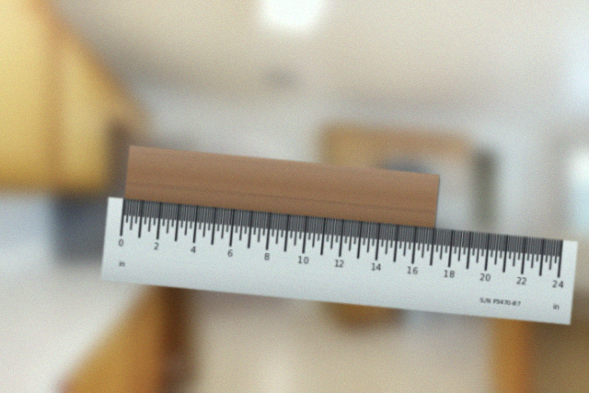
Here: 17in
